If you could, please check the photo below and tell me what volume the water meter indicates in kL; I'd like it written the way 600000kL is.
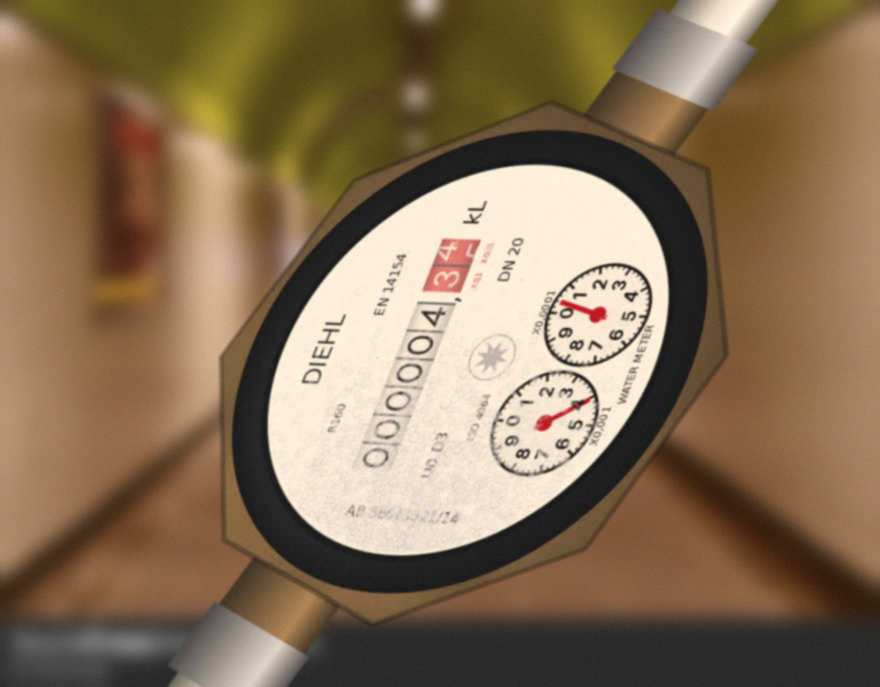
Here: 4.3440kL
